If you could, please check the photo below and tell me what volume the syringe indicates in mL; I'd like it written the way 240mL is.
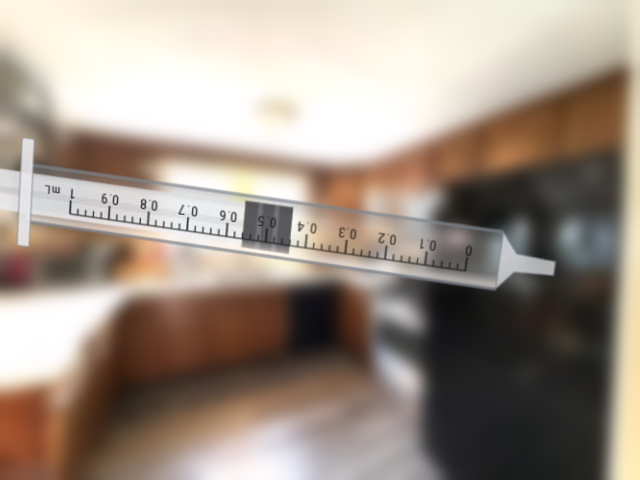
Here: 0.44mL
